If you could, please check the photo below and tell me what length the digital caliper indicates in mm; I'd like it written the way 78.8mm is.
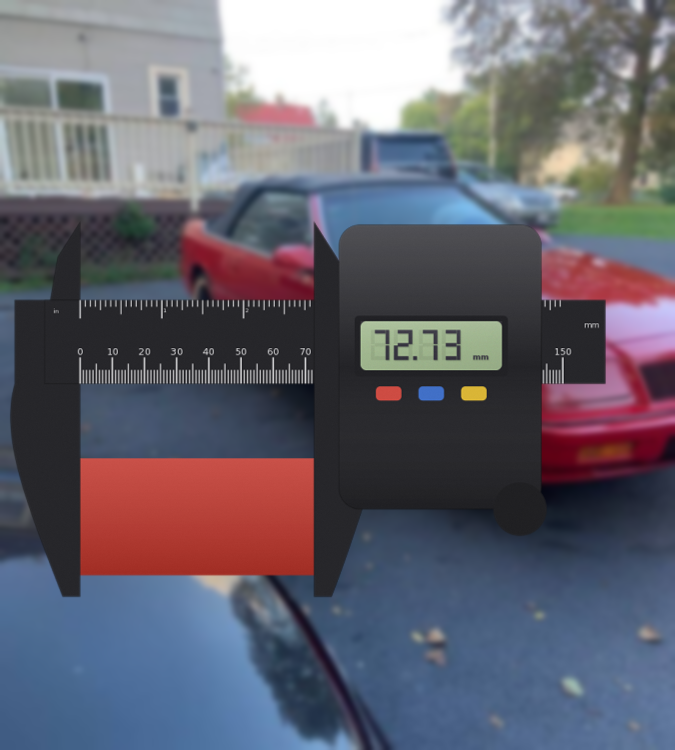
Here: 72.73mm
